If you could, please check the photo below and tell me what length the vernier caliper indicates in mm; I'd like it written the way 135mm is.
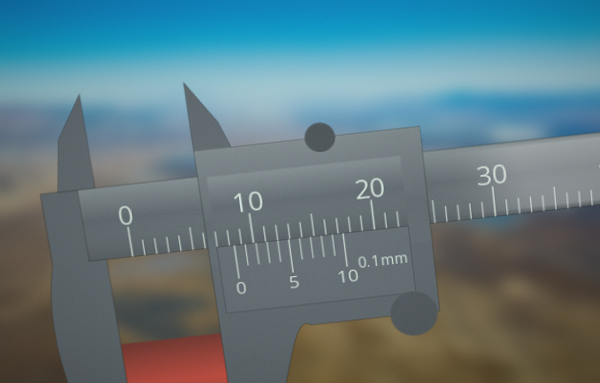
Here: 8.4mm
